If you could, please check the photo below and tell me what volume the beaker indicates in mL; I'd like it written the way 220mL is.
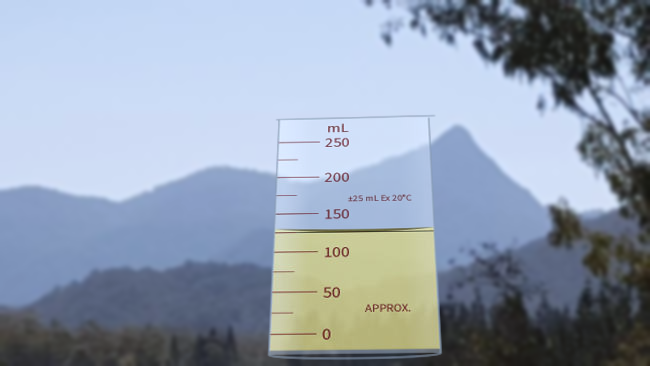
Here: 125mL
